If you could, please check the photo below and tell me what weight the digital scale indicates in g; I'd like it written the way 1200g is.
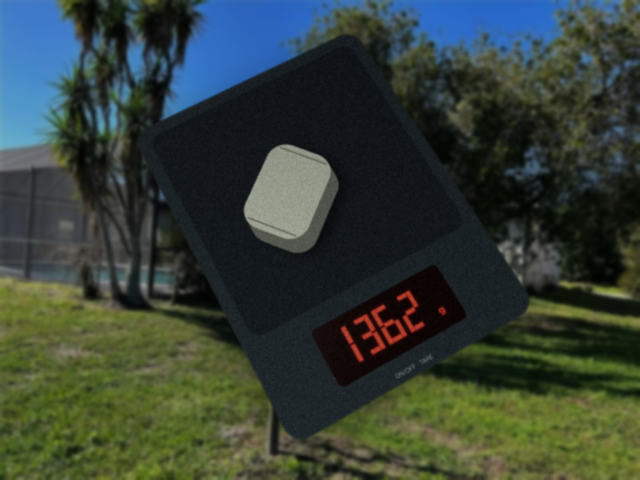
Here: 1362g
